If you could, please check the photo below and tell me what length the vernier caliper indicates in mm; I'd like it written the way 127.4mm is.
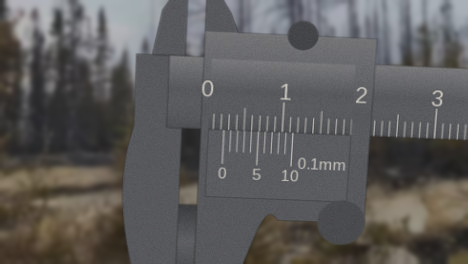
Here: 2.4mm
